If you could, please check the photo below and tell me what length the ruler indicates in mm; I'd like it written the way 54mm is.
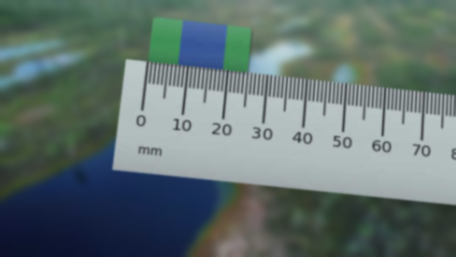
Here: 25mm
